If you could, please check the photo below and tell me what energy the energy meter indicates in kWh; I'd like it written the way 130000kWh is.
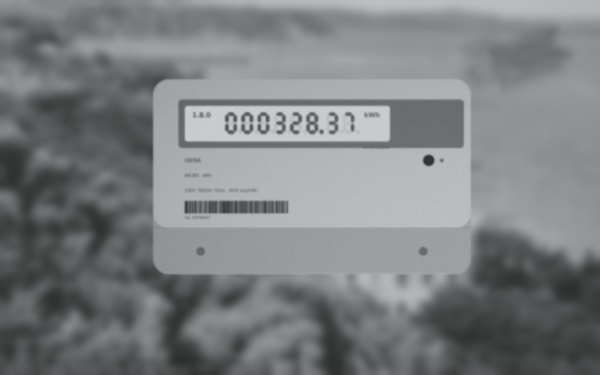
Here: 328.37kWh
